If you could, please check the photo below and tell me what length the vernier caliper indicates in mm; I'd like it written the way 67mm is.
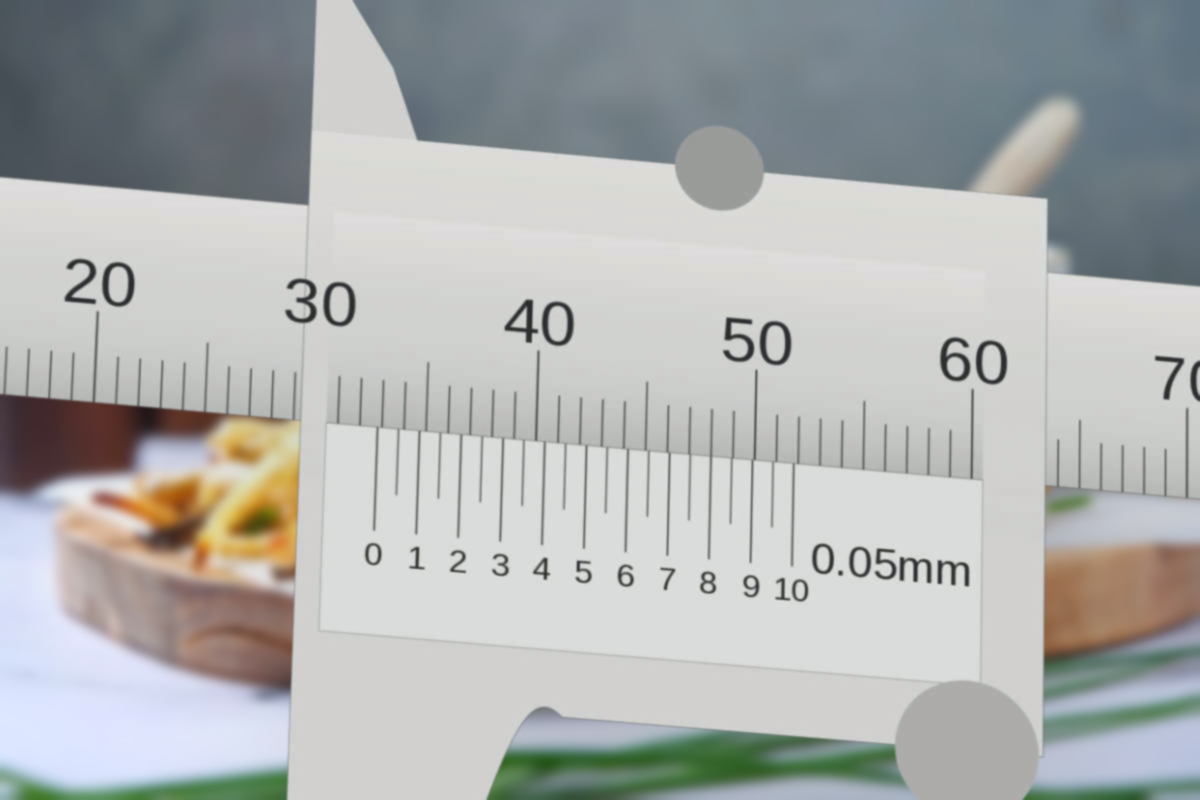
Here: 32.8mm
